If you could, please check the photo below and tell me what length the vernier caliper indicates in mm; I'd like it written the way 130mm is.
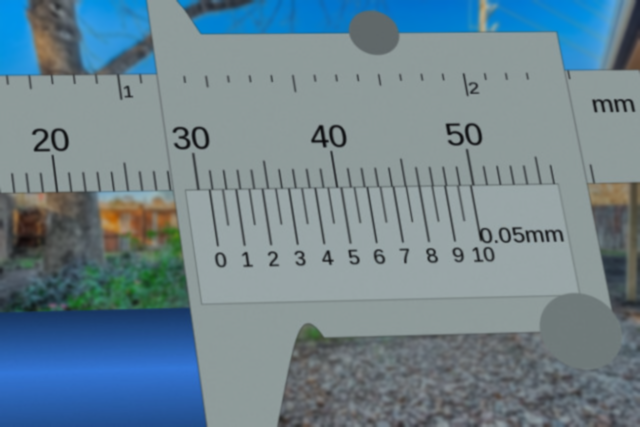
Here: 30.8mm
